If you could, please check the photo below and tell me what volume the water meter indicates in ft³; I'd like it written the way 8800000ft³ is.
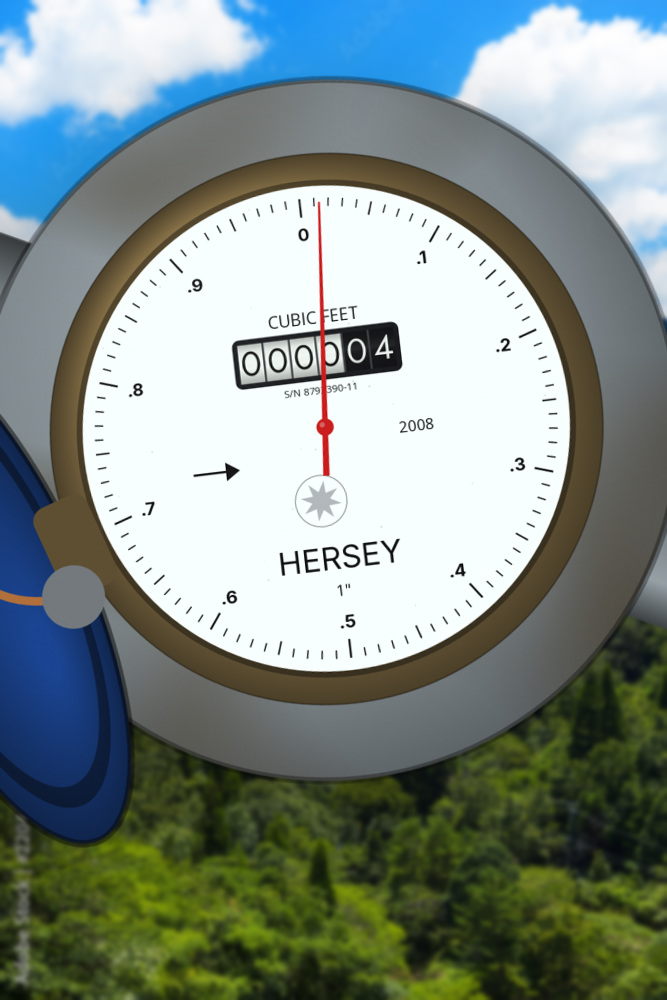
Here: 4.01ft³
